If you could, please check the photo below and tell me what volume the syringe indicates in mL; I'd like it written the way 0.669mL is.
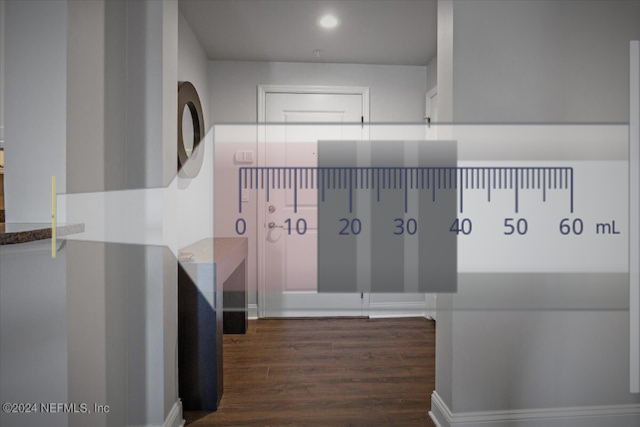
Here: 14mL
